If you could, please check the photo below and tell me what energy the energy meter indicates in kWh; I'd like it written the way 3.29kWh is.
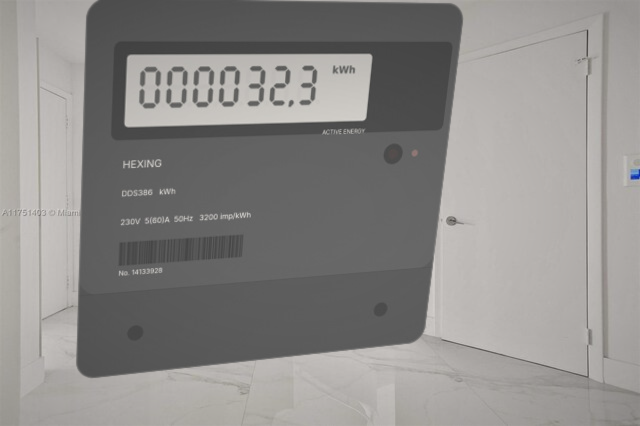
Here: 32.3kWh
